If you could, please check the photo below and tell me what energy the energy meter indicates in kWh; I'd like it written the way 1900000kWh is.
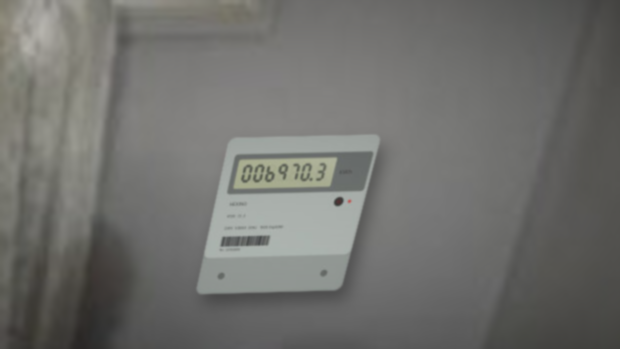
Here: 6970.3kWh
